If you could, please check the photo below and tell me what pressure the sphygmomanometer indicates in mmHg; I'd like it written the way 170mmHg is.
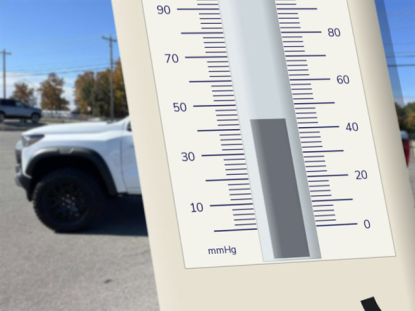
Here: 44mmHg
